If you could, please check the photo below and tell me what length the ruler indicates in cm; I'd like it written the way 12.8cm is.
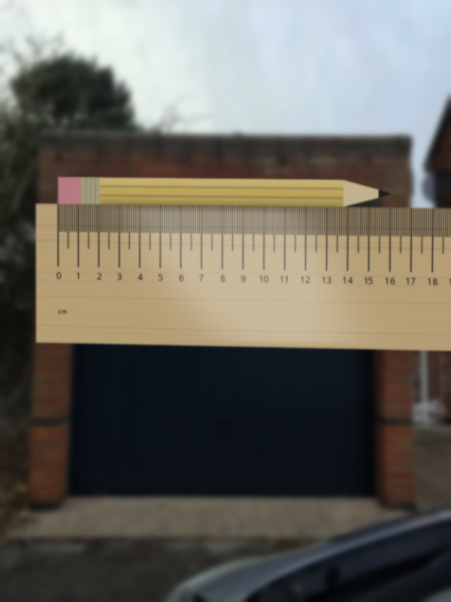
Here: 16cm
